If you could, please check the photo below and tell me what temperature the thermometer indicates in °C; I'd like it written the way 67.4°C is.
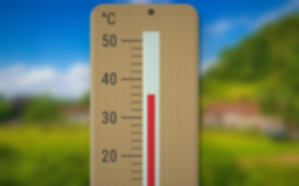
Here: 36°C
